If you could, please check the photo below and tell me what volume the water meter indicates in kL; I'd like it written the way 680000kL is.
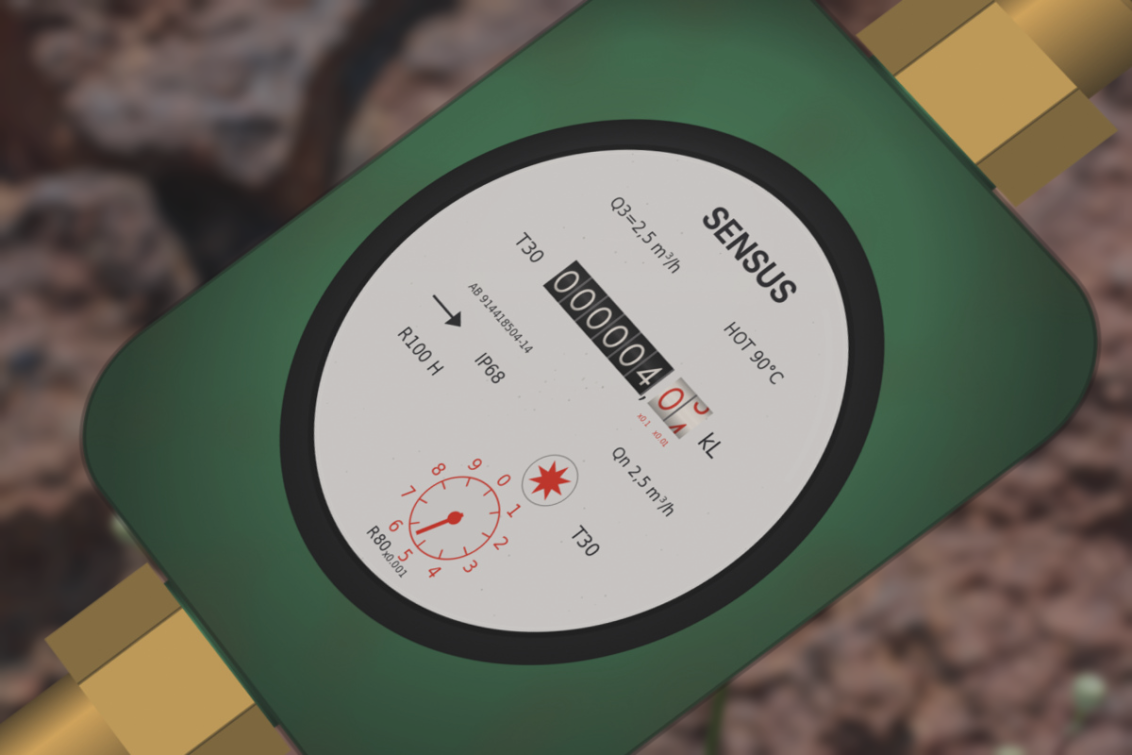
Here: 4.035kL
